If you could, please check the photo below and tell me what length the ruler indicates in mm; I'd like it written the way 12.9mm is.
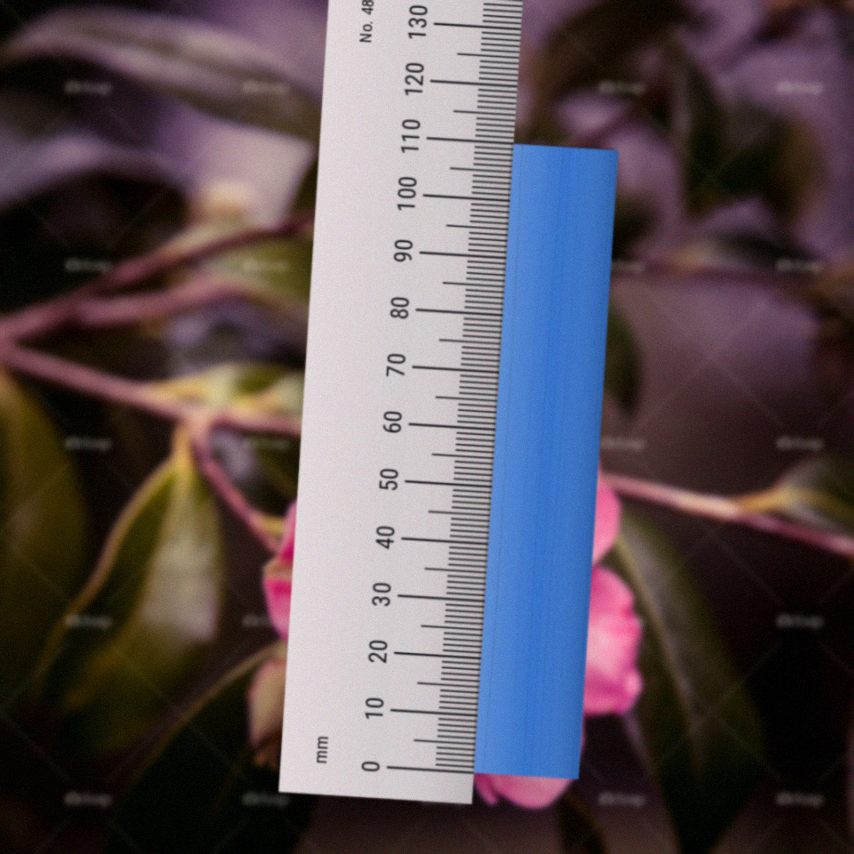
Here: 110mm
